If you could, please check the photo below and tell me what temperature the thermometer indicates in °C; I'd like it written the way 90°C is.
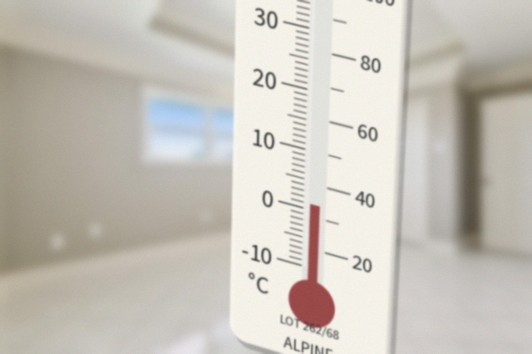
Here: 1°C
